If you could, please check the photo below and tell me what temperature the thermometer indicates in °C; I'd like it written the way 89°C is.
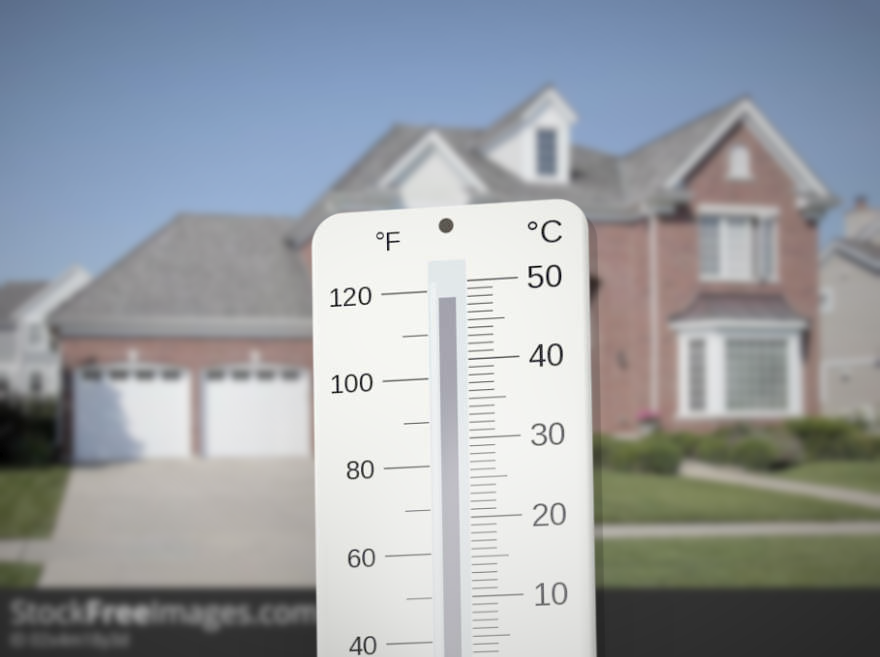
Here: 48°C
